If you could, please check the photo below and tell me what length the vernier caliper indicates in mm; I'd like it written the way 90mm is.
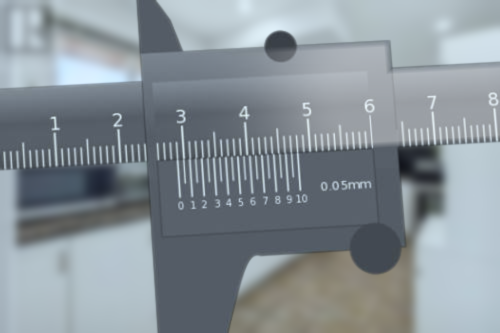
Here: 29.0mm
